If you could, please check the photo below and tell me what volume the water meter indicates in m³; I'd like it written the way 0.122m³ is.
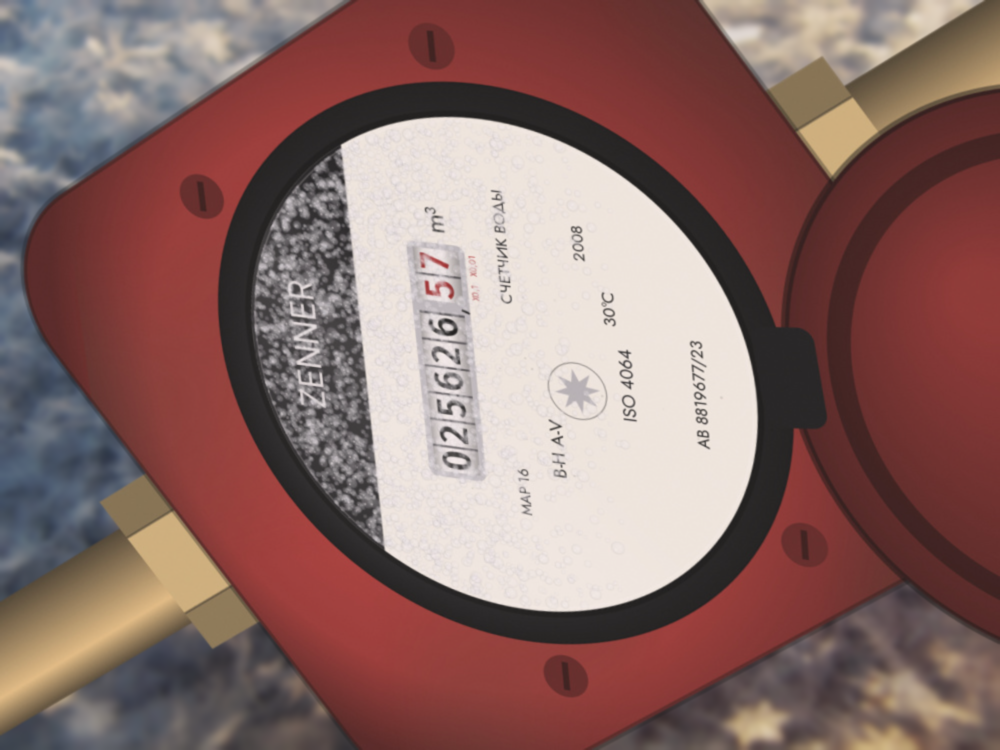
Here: 25626.57m³
